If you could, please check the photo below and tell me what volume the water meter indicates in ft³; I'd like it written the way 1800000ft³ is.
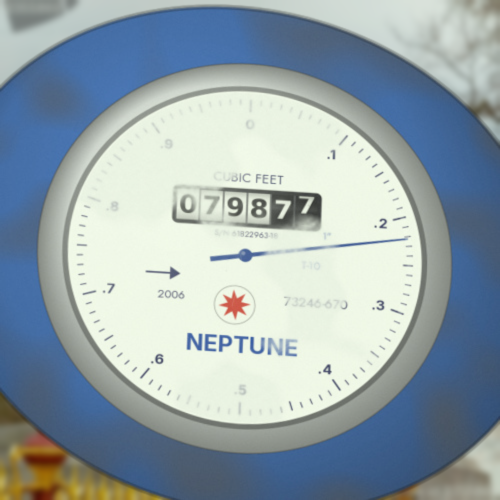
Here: 79877.22ft³
